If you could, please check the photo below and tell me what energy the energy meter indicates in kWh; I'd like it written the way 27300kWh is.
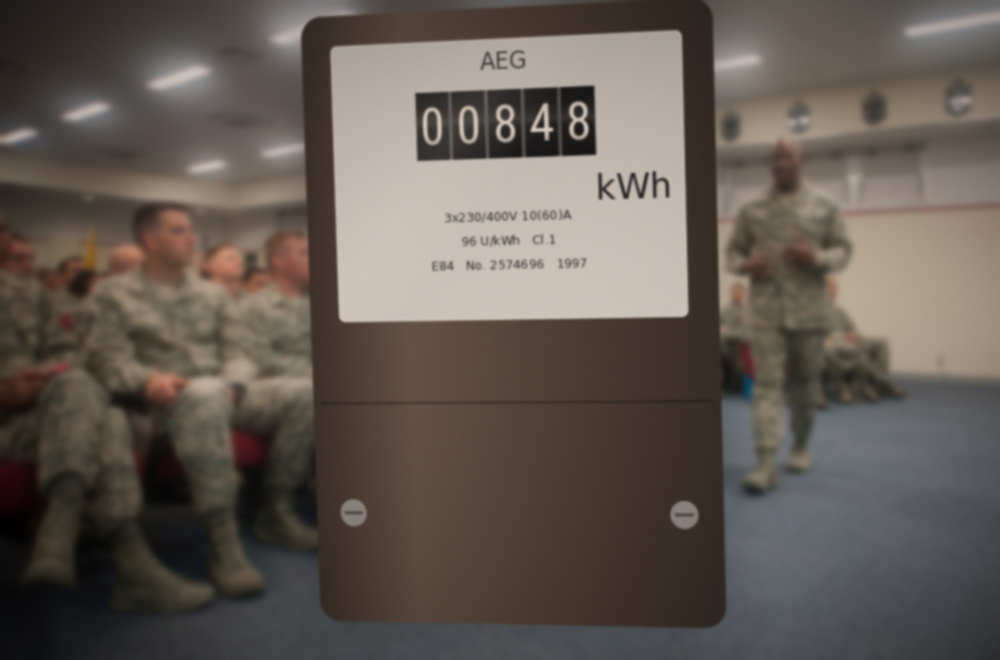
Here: 848kWh
